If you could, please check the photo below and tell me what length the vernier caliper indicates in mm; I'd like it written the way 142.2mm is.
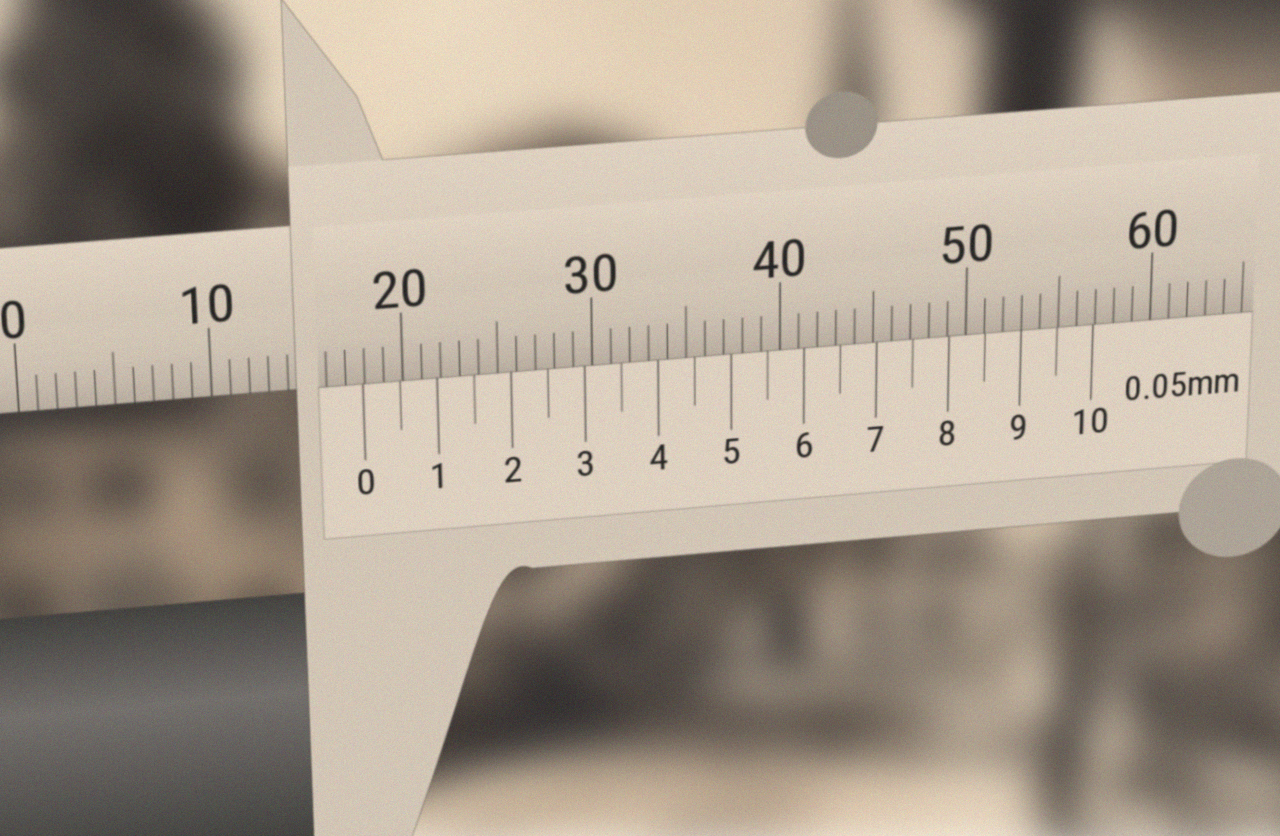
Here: 17.9mm
